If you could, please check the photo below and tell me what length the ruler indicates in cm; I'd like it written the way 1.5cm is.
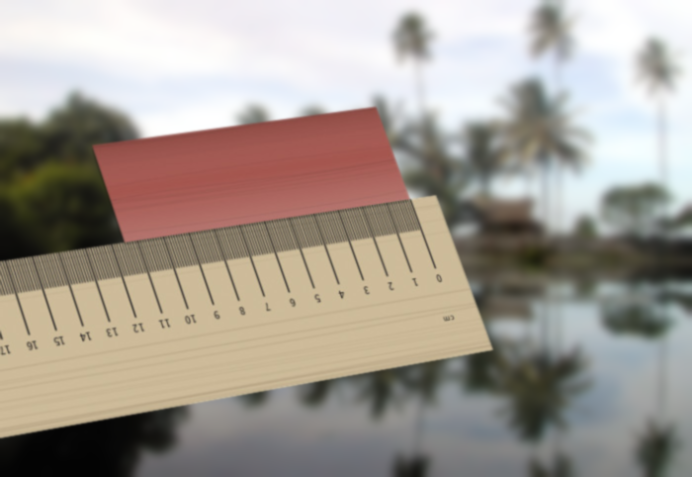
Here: 11.5cm
